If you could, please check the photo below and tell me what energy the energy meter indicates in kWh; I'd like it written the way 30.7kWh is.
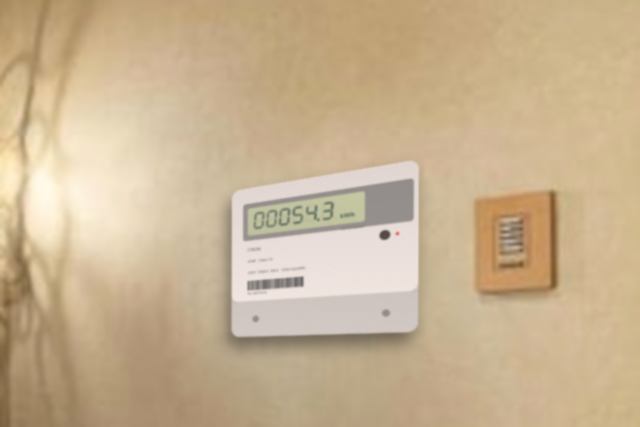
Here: 54.3kWh
